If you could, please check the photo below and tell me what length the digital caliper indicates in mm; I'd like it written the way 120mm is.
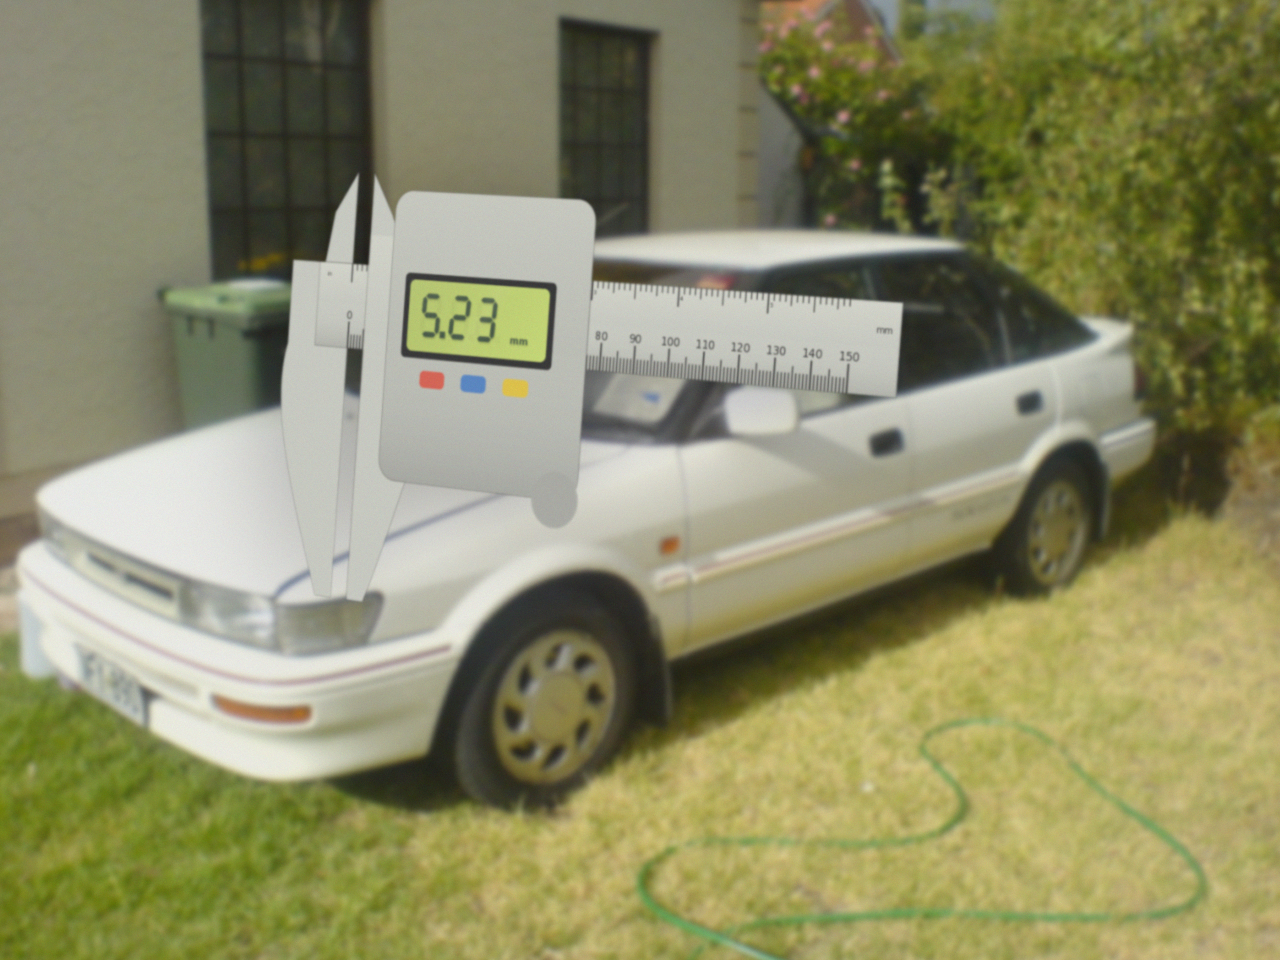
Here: 5.23mm
